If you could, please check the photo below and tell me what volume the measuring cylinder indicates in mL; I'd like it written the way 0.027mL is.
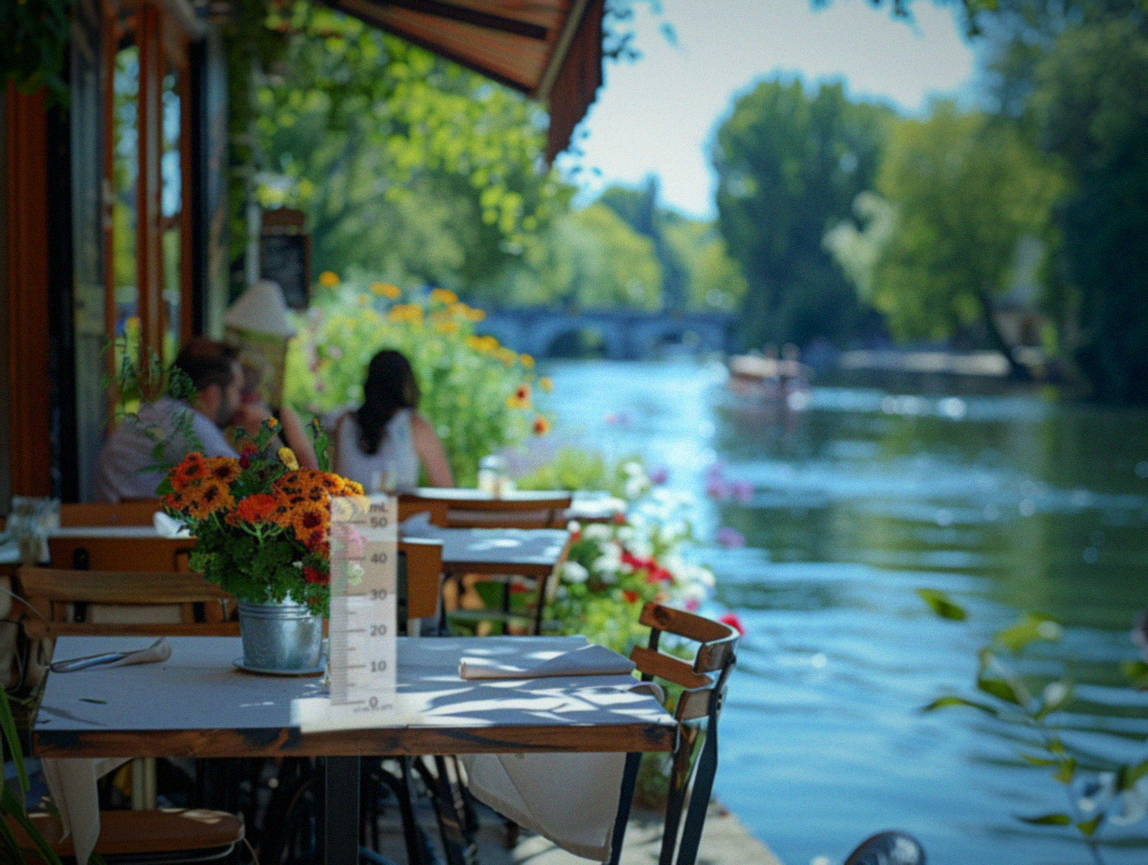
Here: 30mL
